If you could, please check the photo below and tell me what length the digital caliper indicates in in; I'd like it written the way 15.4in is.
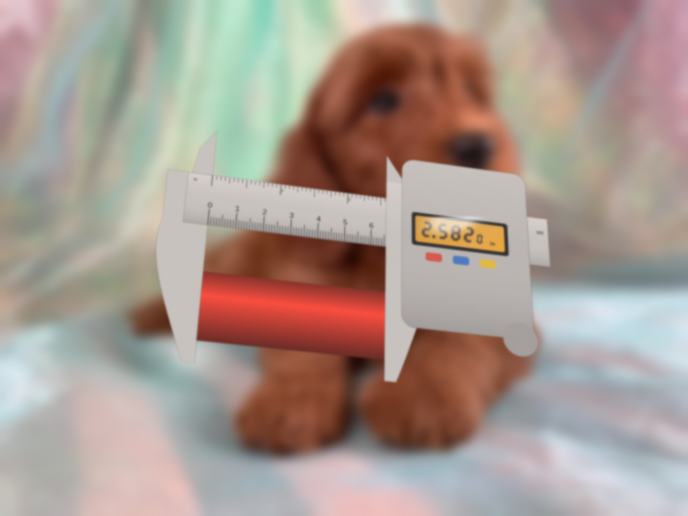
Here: 2.5820in
